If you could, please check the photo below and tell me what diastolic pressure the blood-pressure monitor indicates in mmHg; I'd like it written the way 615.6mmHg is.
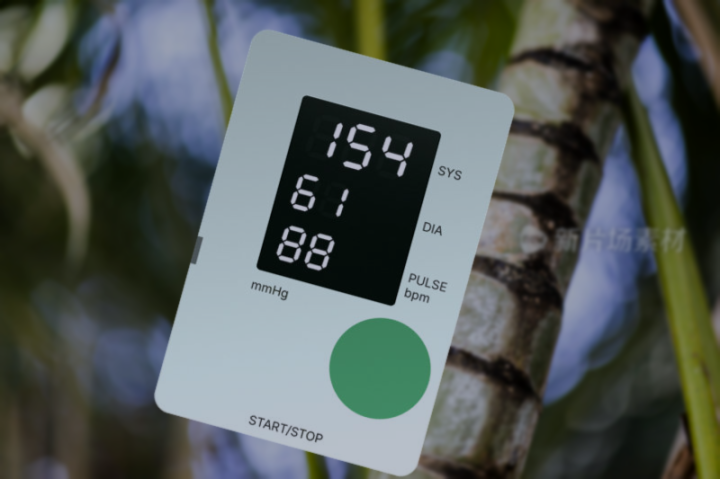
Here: 61mmHg
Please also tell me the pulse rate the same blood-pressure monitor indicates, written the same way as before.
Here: 88bpm
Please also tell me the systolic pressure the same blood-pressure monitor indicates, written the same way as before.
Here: 154mmHg
